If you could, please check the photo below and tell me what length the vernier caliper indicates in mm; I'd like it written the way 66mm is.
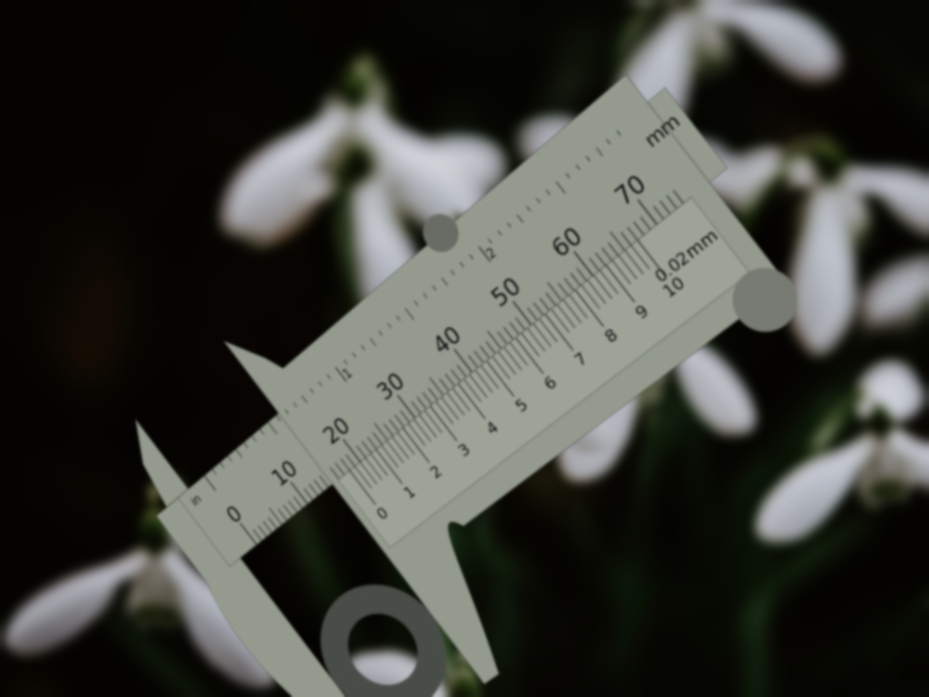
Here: 18.0mm
